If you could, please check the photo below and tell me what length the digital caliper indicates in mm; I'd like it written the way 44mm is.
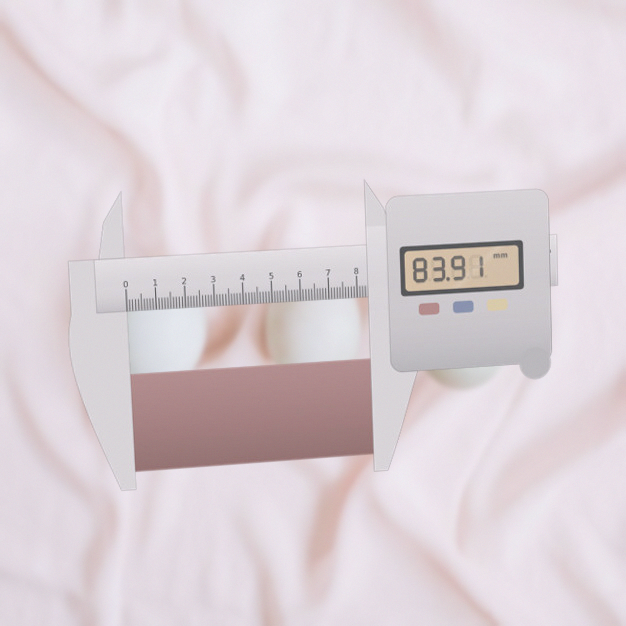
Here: 83.91mm
